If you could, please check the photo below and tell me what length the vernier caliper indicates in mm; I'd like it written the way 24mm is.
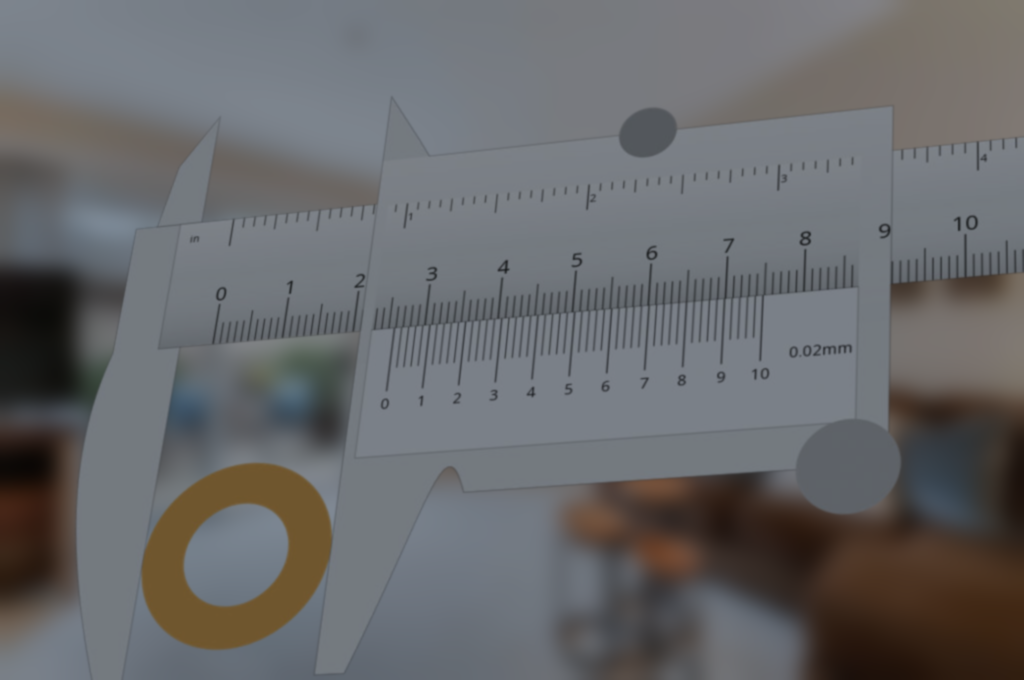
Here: 25.8mm
